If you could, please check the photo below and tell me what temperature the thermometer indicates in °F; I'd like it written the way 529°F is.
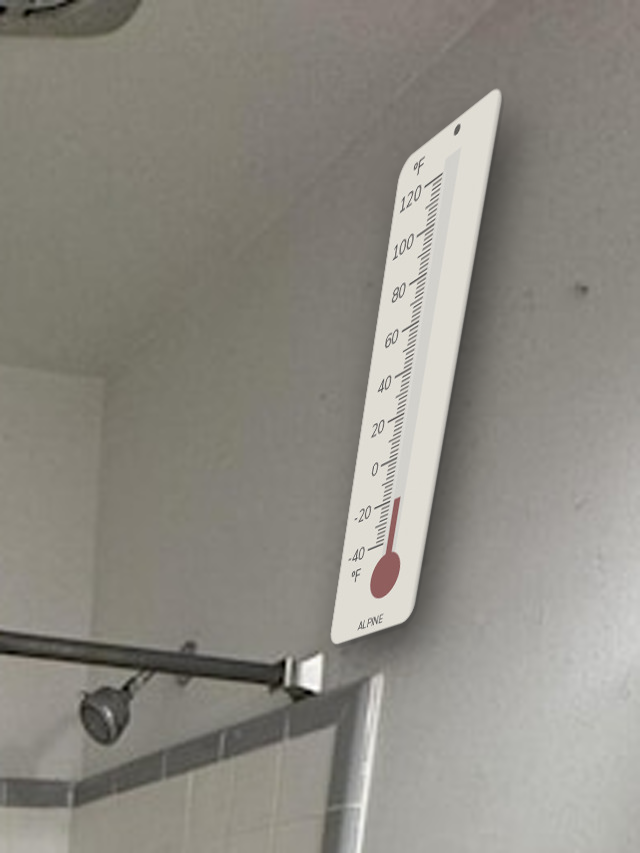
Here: -20°F
